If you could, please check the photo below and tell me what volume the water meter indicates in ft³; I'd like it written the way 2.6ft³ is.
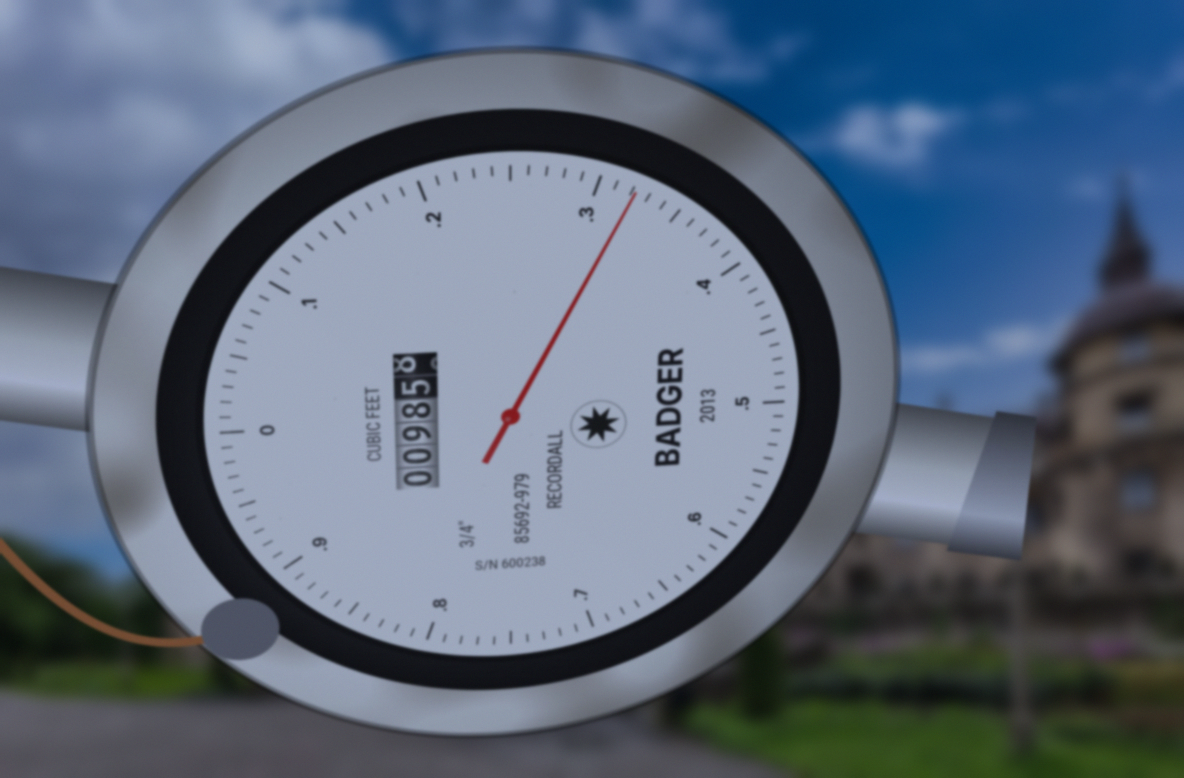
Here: 9858.32ft³
